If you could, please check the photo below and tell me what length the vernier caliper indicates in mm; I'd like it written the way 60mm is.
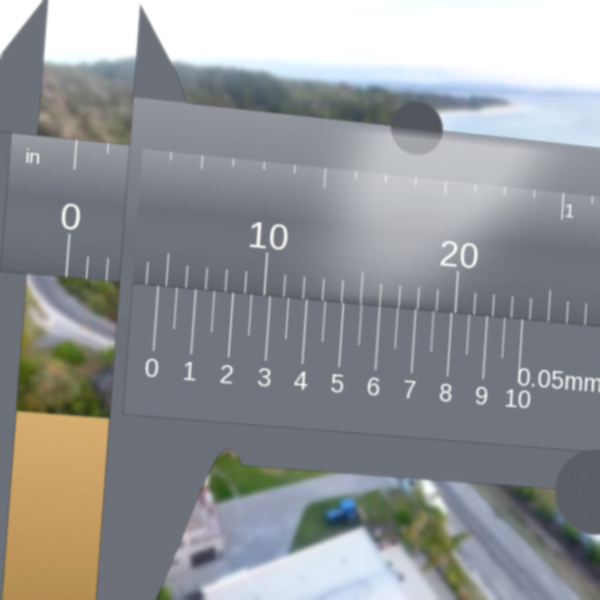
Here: 4.6mm
